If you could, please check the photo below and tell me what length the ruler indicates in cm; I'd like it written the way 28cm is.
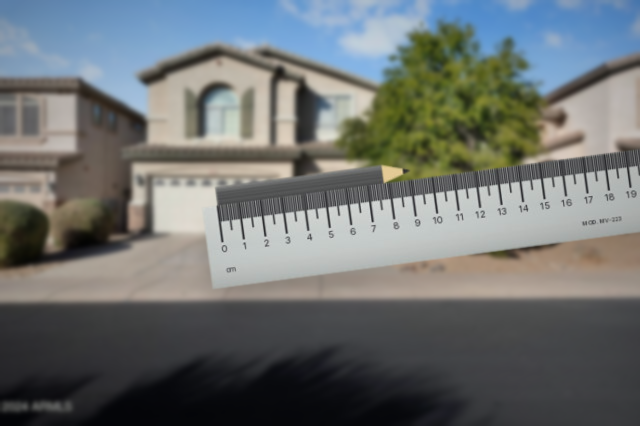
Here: 9cm
